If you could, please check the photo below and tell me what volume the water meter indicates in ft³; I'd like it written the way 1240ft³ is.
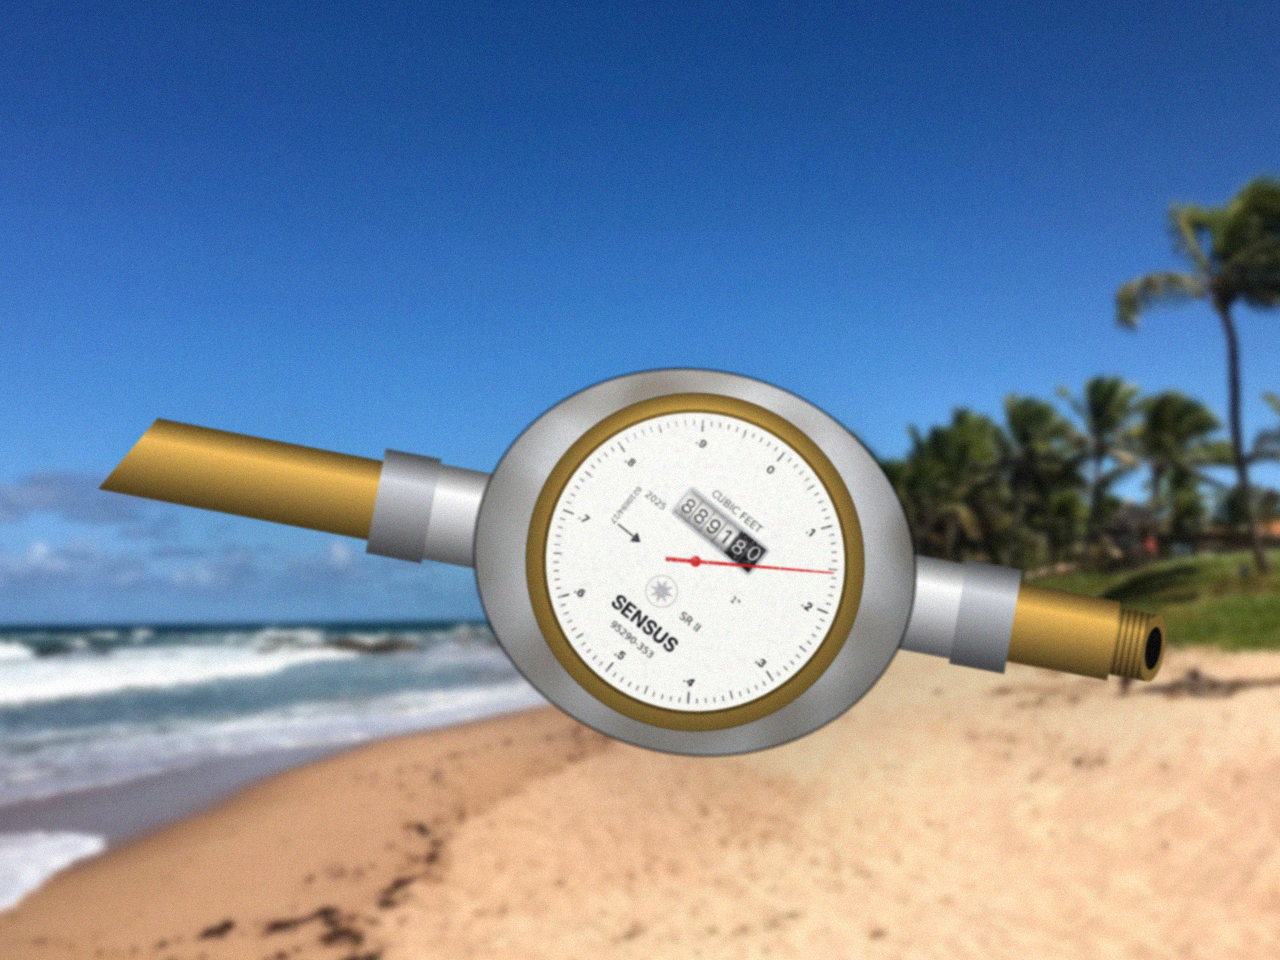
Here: 889180.15ft³
